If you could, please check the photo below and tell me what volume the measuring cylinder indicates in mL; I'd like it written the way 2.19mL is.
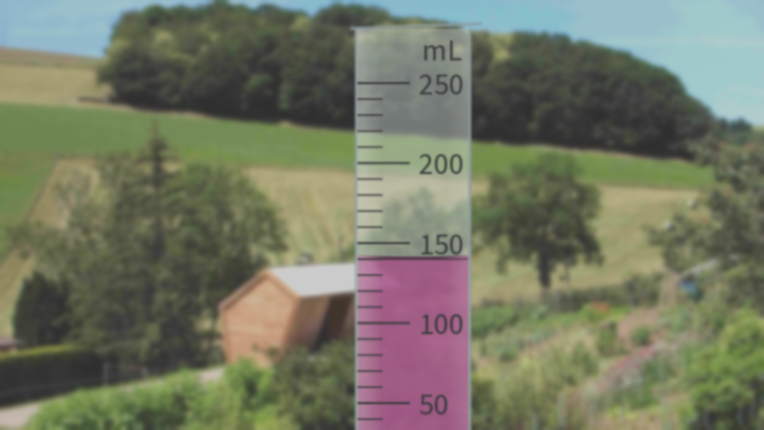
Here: 140mL
